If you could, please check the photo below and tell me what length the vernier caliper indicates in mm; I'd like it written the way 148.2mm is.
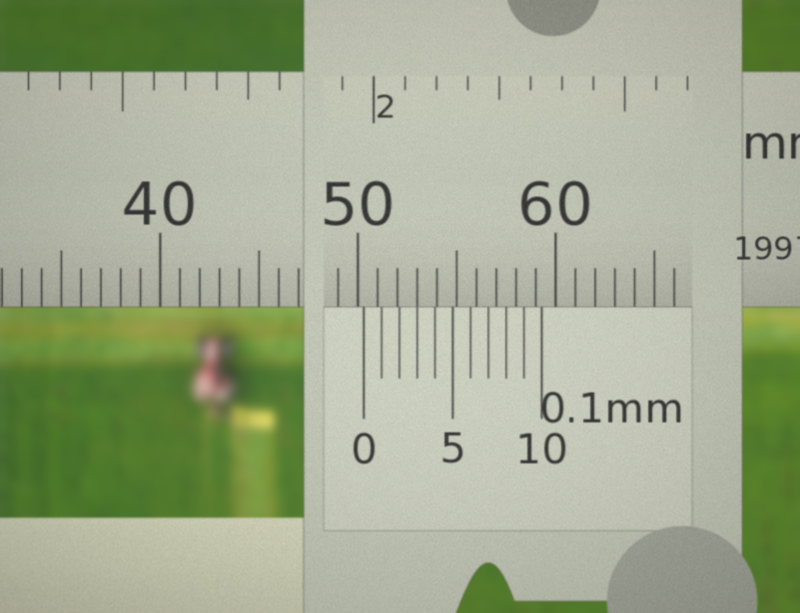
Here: 50.3mm
